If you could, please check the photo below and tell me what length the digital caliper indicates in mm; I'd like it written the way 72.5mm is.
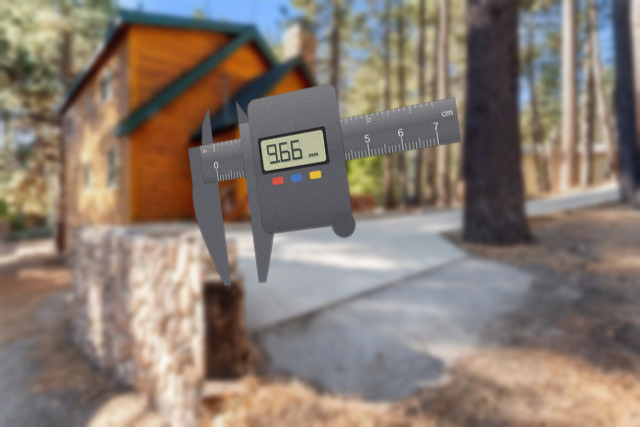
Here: 9.66mm
